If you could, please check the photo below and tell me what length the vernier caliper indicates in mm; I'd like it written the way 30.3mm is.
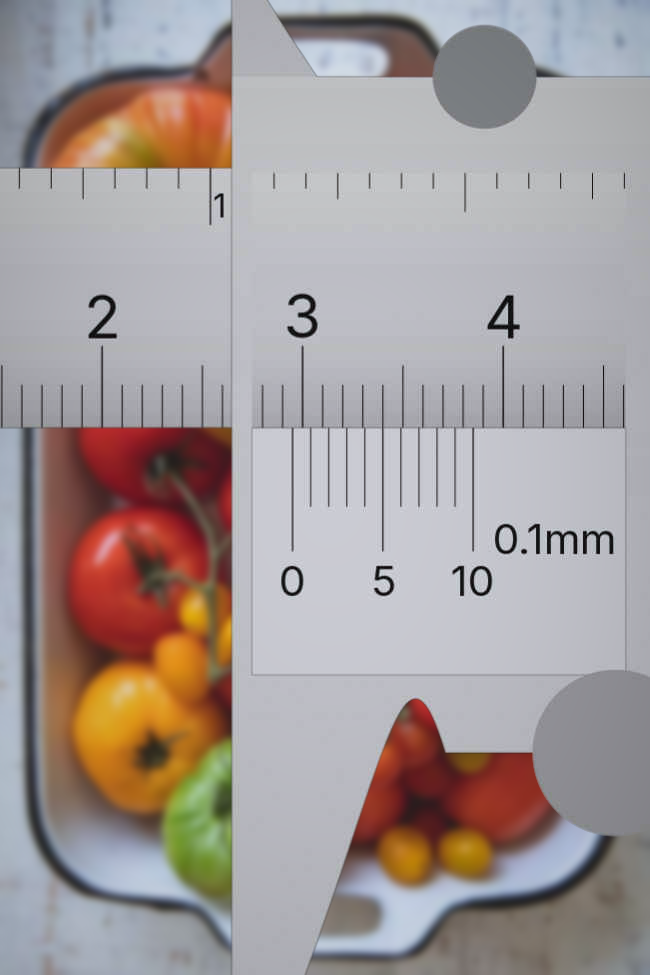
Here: 29.5mm
